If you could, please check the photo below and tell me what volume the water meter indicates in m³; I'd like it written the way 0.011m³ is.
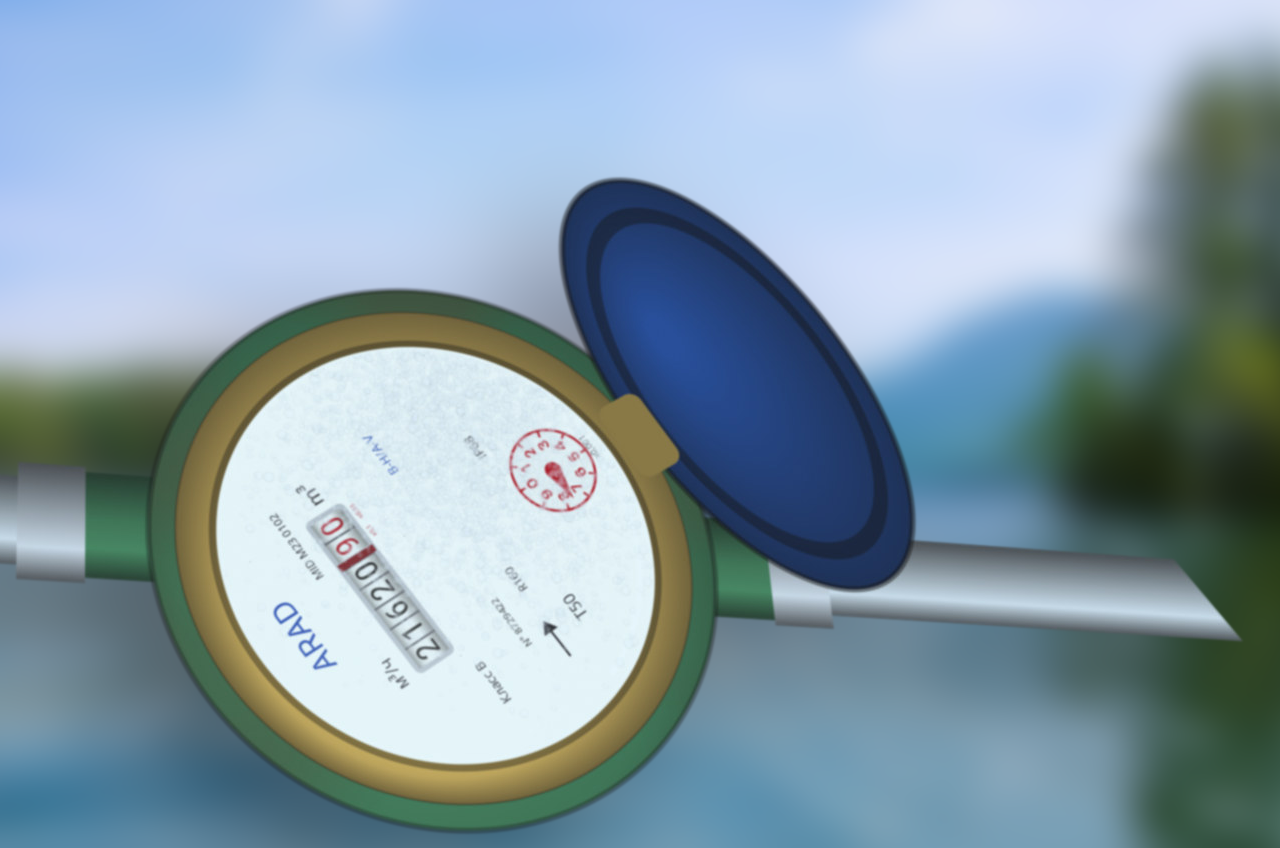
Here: 21620.907m³
